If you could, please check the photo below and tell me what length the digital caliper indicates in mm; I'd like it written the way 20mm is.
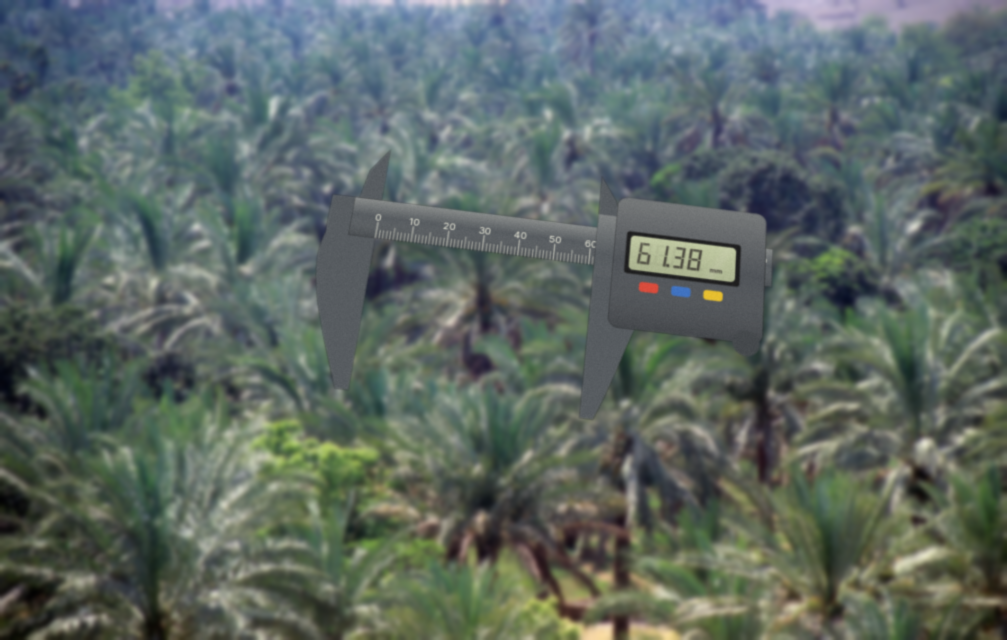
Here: 61.38mm
